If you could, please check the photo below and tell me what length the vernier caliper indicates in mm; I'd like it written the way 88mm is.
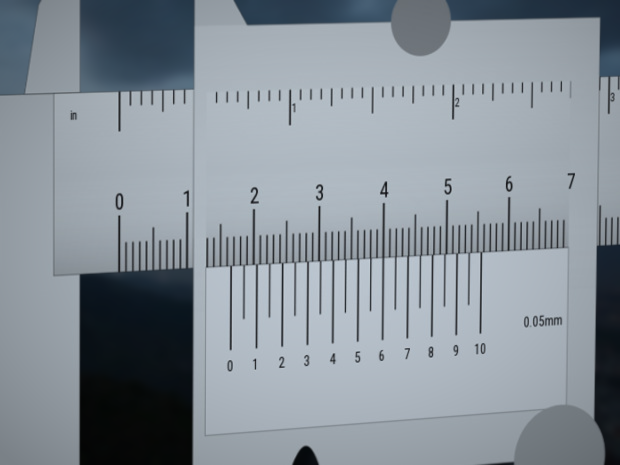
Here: 16.6mm
